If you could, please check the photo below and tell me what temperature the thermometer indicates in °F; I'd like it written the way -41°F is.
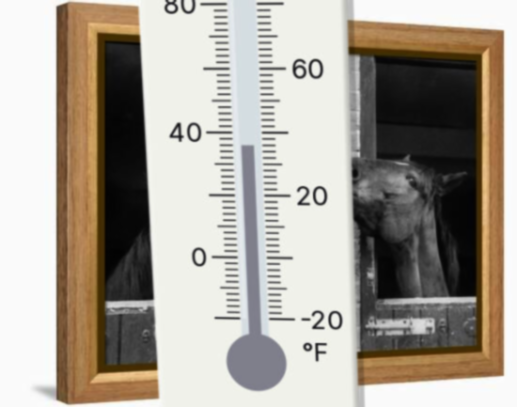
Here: 36°F
